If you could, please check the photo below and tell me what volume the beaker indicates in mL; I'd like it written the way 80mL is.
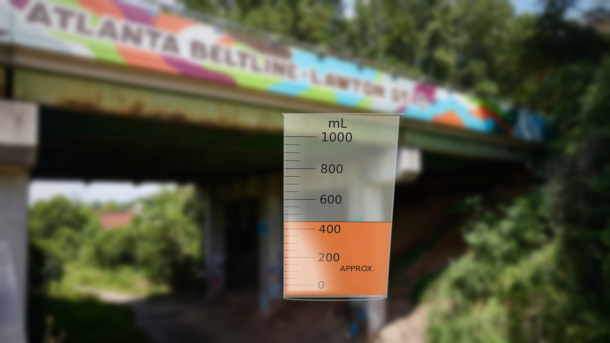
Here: 450mL
